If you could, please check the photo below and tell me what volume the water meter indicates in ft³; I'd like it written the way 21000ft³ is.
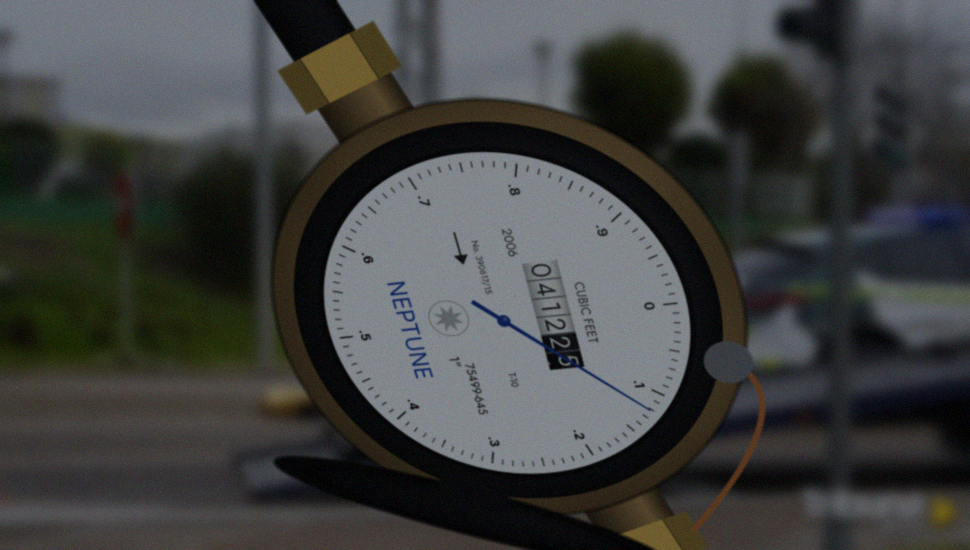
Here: 41225.12ft³
